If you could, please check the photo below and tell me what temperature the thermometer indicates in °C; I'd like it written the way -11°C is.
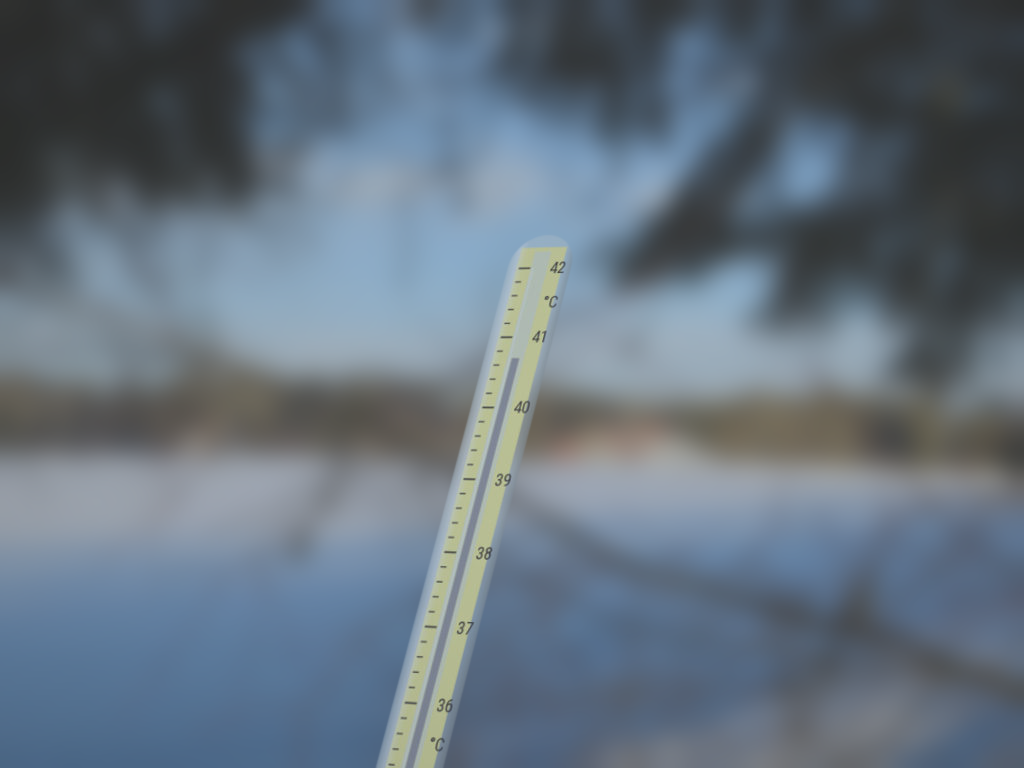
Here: 40.7°C
